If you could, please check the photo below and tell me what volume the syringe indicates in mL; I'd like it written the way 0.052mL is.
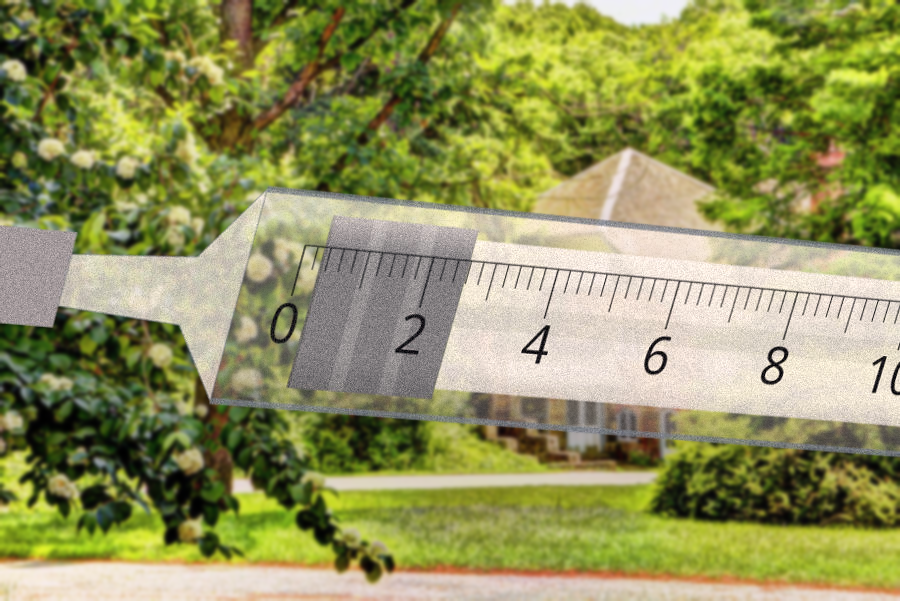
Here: 0.3mL
